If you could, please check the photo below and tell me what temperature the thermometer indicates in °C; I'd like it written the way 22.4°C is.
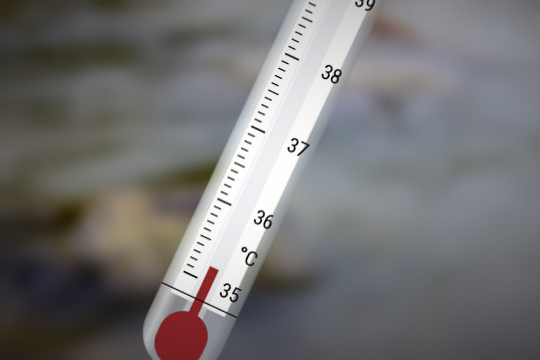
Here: 35.2°C
